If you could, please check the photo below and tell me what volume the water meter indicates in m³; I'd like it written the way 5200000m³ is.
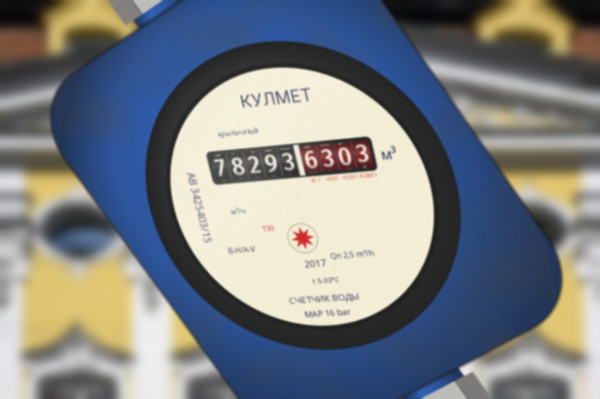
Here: 78293.6303m³
